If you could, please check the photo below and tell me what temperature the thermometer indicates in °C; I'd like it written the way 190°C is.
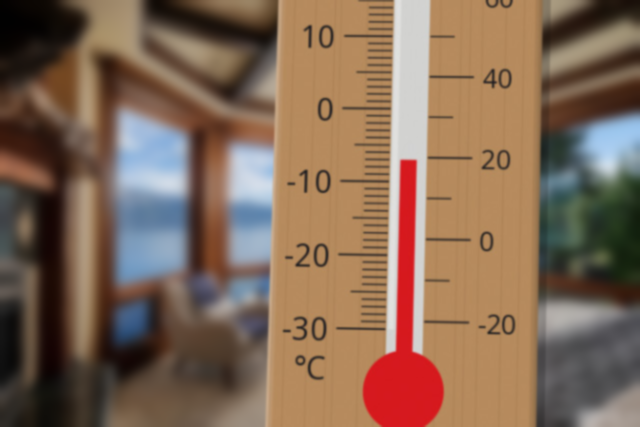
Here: -7°C
